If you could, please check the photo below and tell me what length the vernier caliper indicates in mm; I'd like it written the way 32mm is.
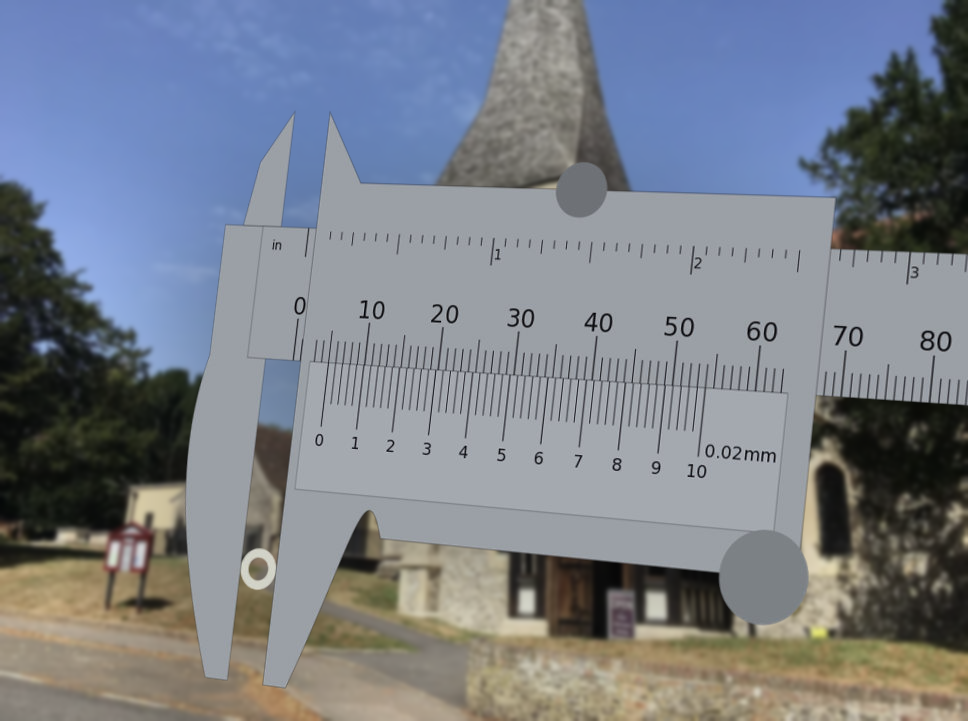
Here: 5.0mm
